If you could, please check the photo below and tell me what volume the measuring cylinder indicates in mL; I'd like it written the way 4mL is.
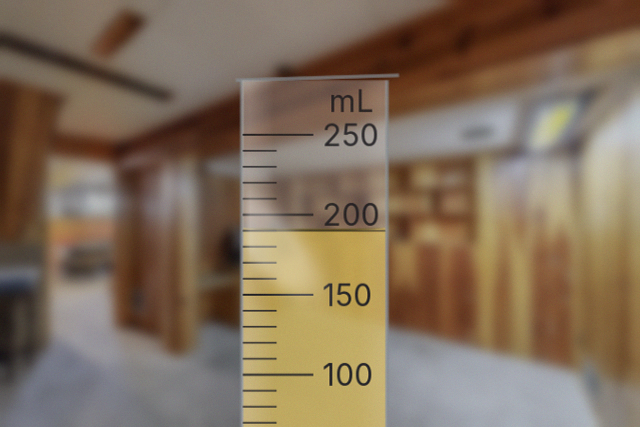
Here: 190mL
